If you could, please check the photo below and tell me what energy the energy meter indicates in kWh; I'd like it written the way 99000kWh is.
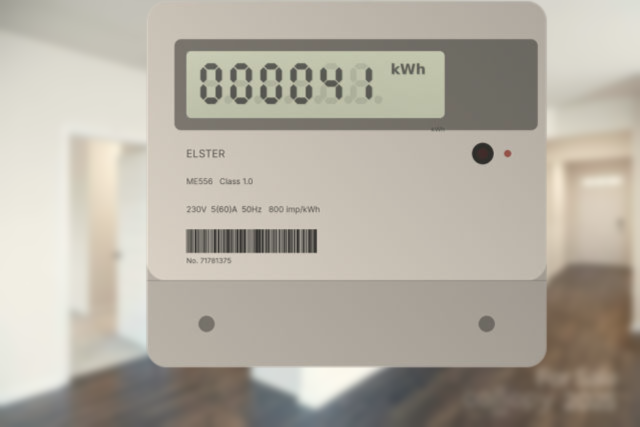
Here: 41kWh
